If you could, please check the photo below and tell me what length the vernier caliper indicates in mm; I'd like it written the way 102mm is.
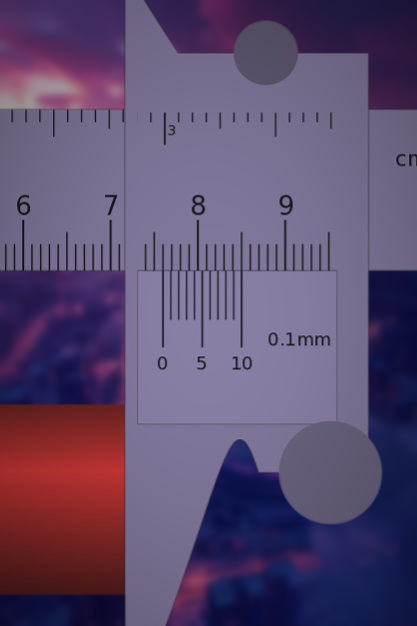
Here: 76.0mm
